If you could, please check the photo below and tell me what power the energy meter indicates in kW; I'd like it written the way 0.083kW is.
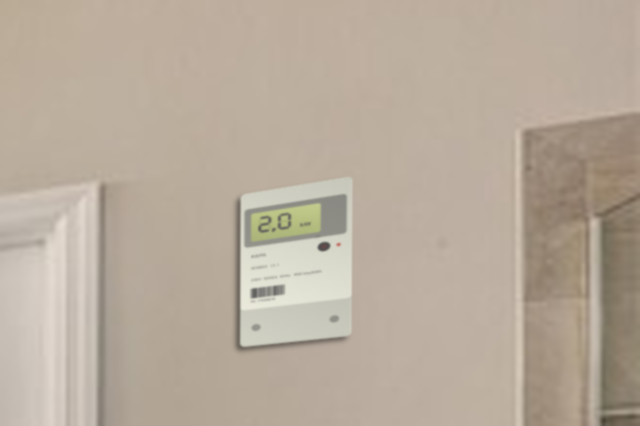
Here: 2.0kW
